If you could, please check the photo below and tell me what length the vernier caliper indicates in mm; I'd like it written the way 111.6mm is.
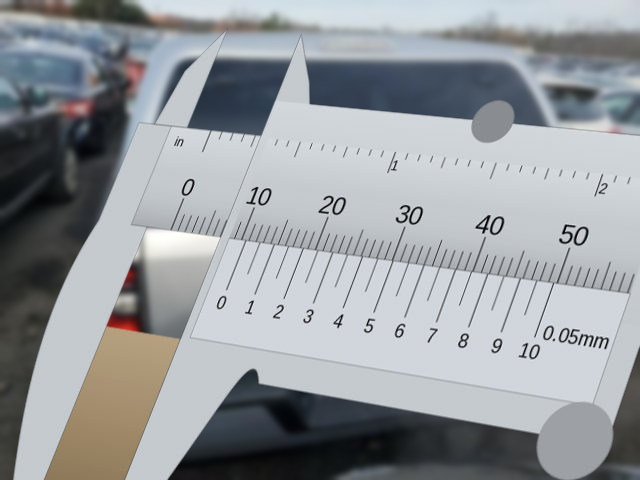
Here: 10.6mm
